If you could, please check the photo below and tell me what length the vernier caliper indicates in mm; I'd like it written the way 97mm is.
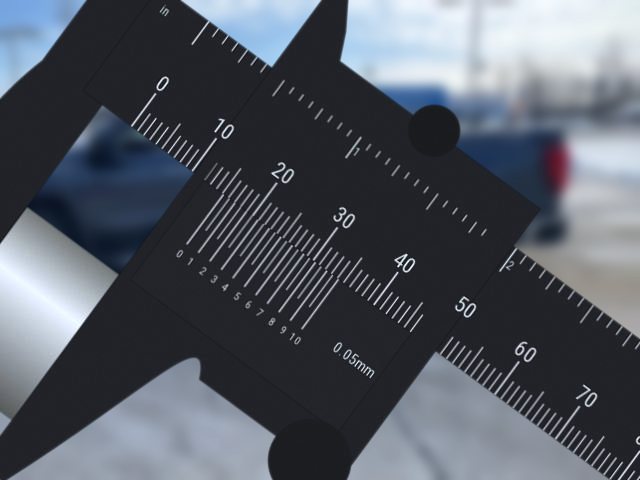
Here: 15.2mm
